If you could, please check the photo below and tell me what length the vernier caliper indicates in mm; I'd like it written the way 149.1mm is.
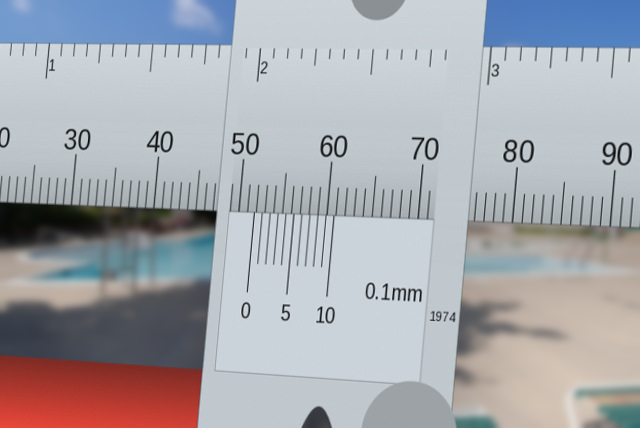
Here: 51.8mm
